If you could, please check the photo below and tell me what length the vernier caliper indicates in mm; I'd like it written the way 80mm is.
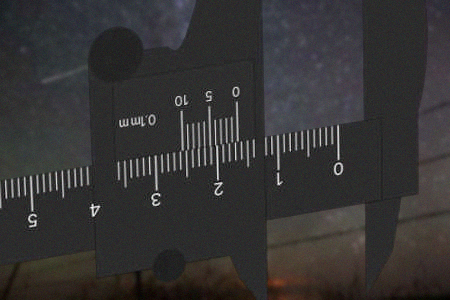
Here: 16.6mm
